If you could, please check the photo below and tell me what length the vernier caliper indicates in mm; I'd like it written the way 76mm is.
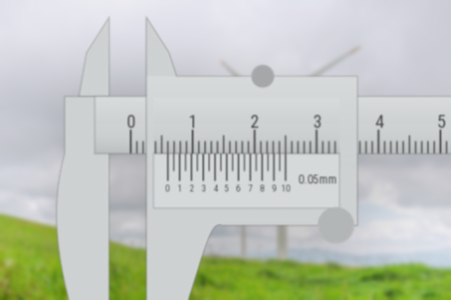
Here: 6.0mm
